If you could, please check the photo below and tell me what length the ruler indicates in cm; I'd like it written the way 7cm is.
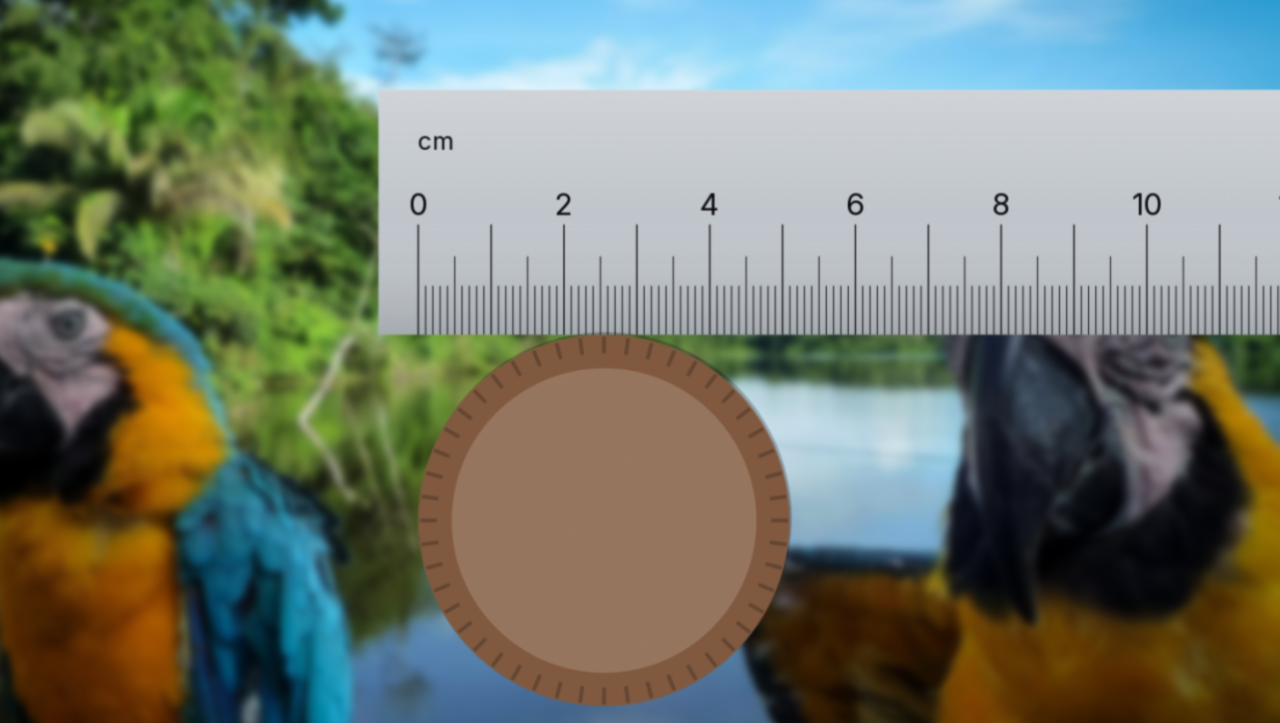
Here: 5.1cm
